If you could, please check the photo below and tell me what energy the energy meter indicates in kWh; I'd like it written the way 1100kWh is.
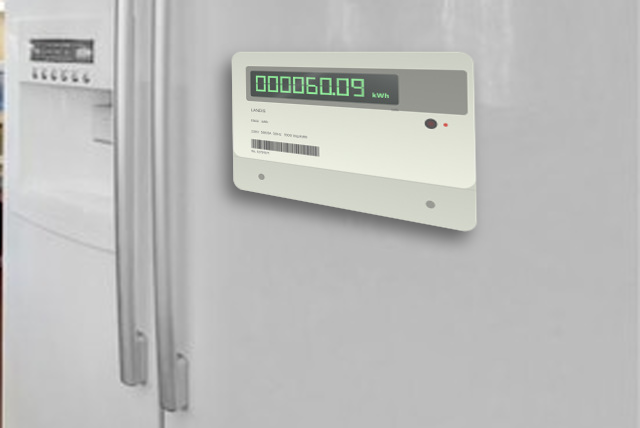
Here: 60.09kWh
